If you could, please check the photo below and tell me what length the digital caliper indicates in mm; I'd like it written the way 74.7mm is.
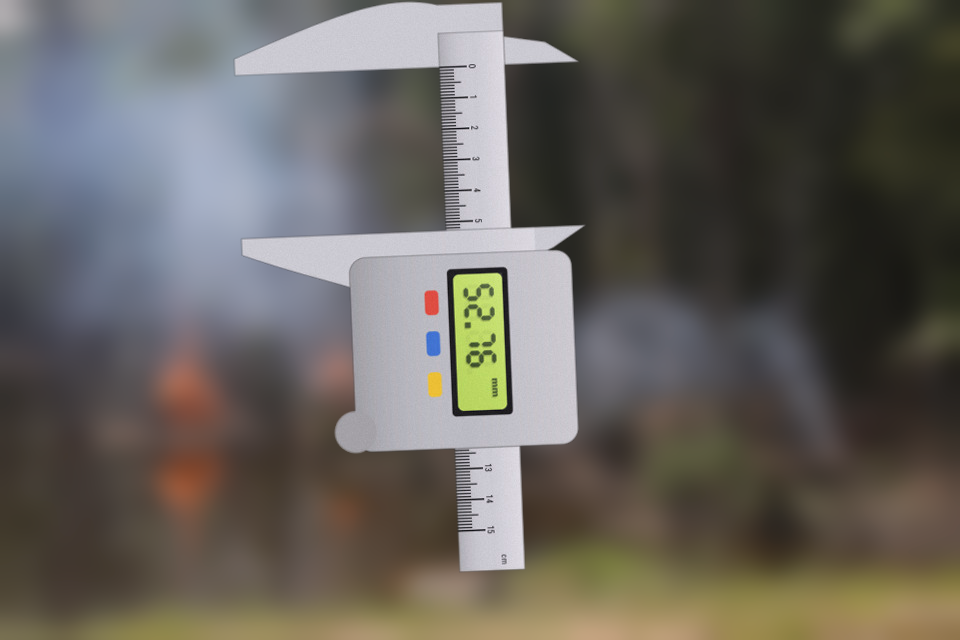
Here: 52.76mm
